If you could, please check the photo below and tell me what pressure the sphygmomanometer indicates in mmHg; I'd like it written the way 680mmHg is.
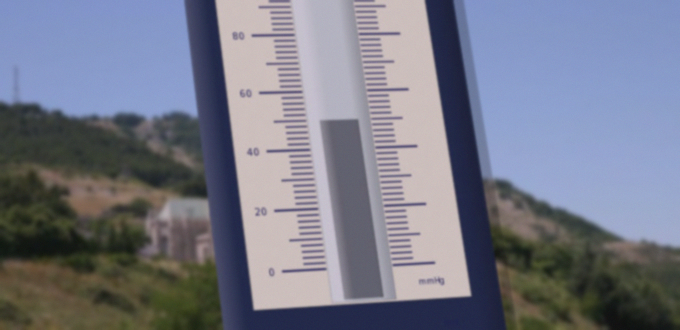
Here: 50mmHg
